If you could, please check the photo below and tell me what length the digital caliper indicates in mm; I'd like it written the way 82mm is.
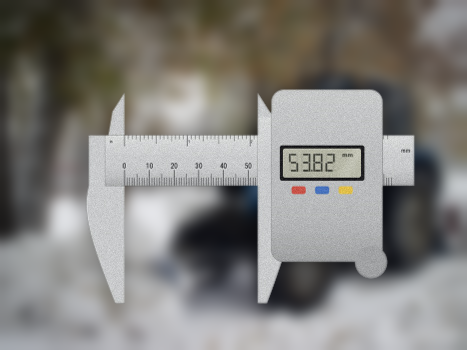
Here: 53.82mm
